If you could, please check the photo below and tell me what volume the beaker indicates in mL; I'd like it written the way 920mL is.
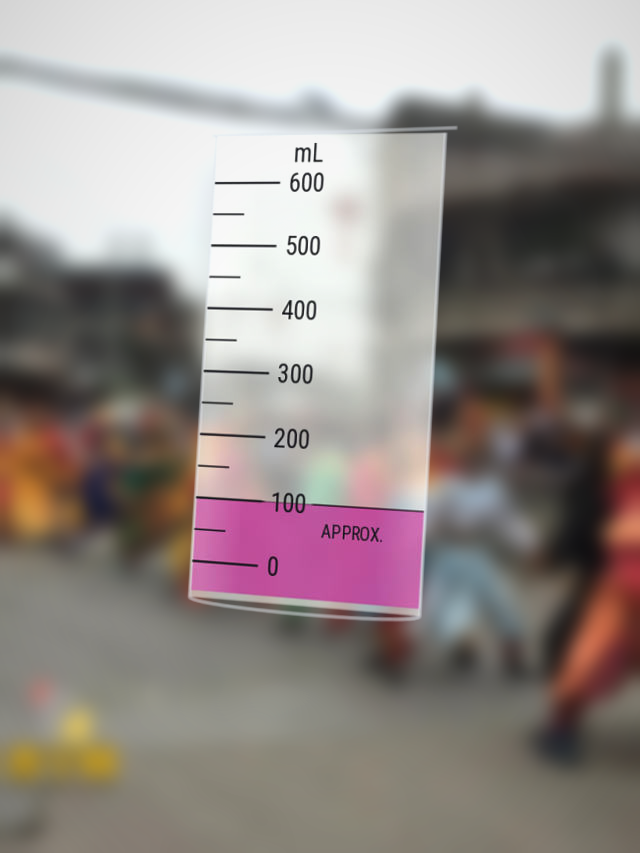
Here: 100mL
